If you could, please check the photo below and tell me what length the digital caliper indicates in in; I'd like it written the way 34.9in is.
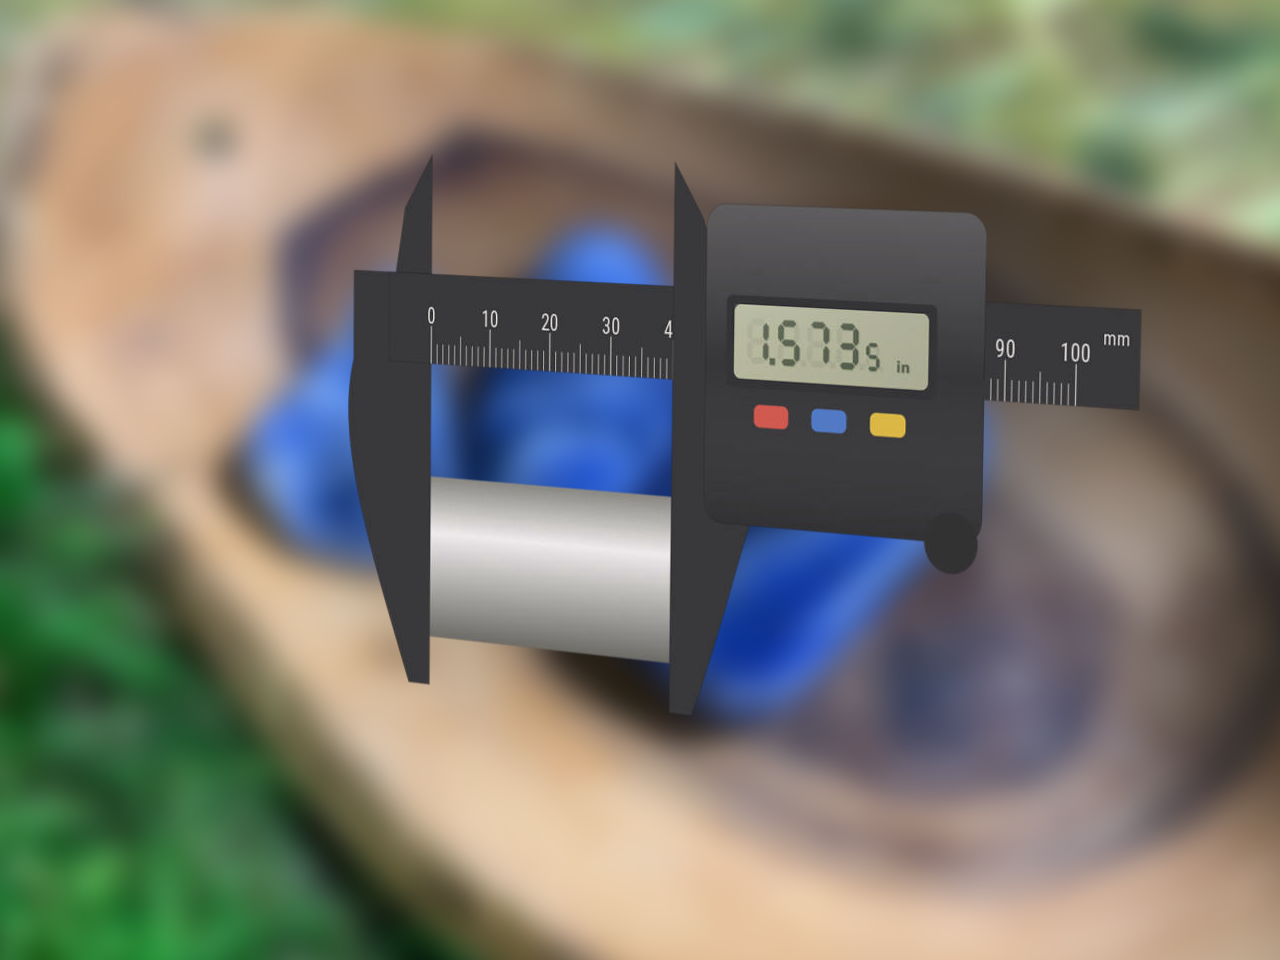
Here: 1.5735in
